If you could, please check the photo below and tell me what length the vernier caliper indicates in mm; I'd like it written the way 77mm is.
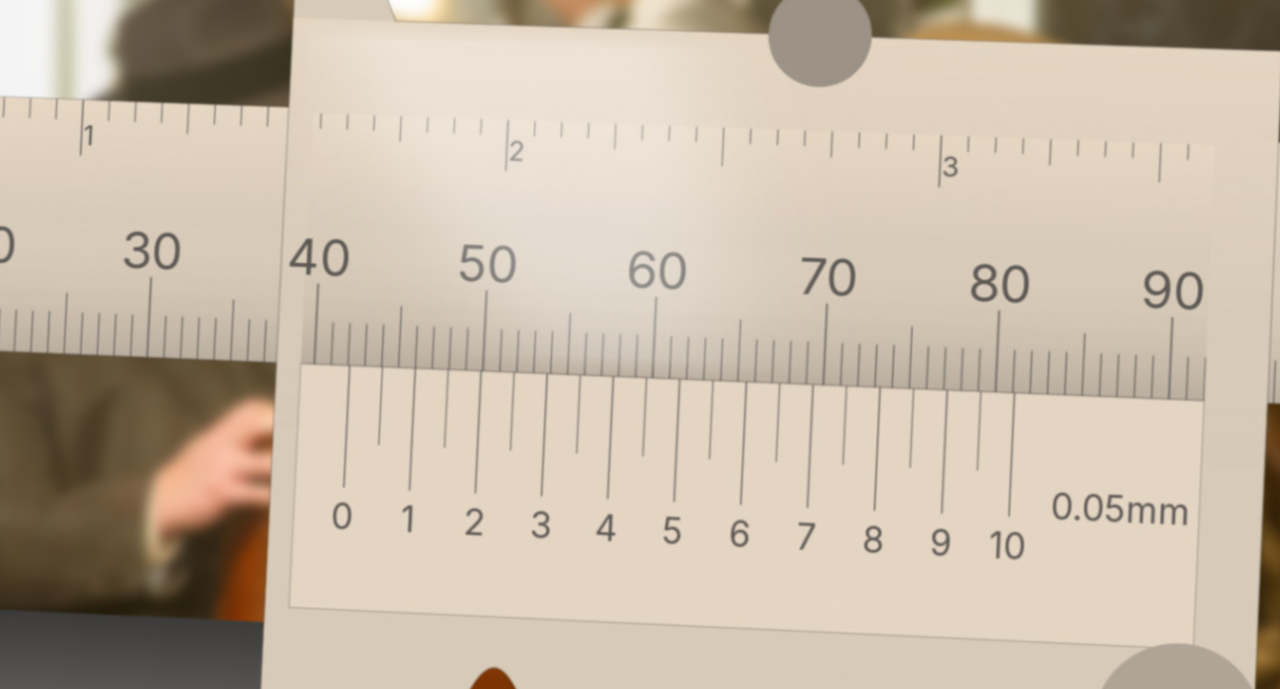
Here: 42.1mm
